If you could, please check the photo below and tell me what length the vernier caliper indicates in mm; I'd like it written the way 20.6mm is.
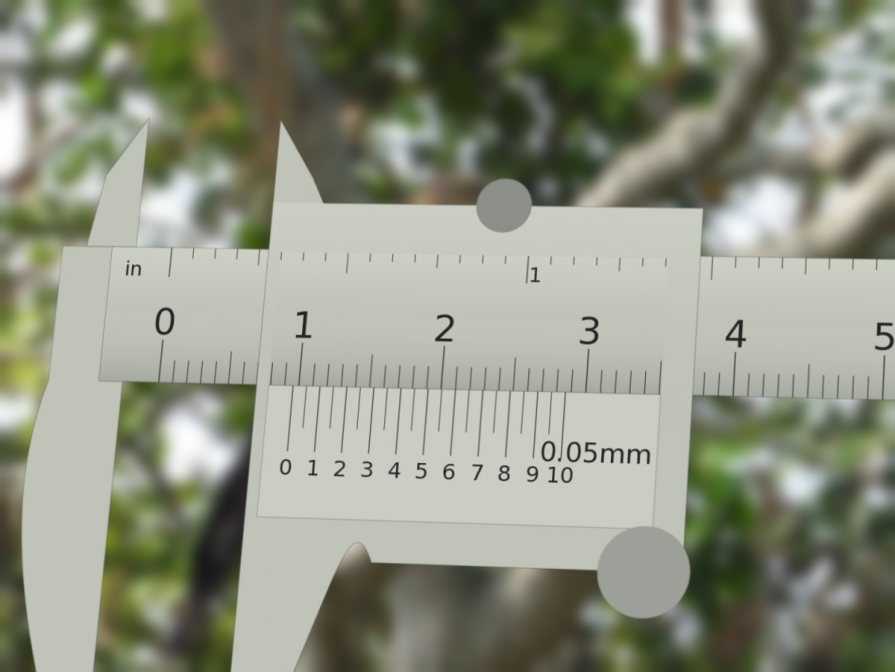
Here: 9.6mm
